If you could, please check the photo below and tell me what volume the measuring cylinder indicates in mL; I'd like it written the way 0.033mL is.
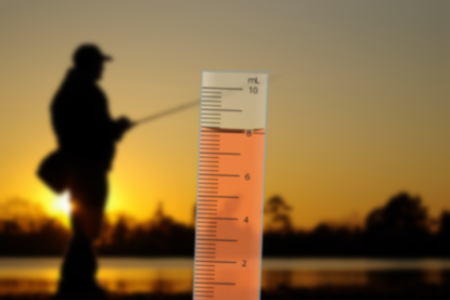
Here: 8mL
